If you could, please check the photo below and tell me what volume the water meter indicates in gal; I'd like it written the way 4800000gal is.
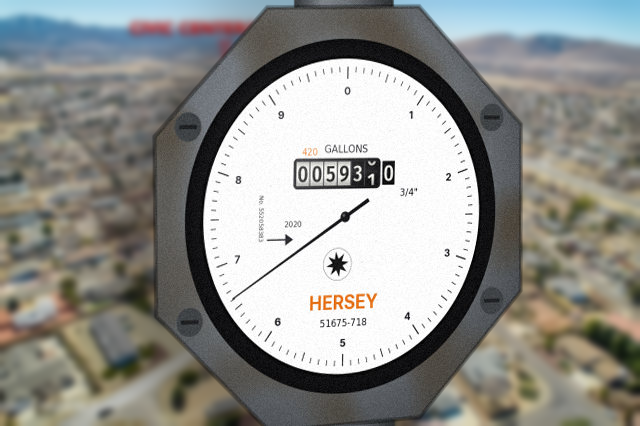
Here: 59306.6gal
